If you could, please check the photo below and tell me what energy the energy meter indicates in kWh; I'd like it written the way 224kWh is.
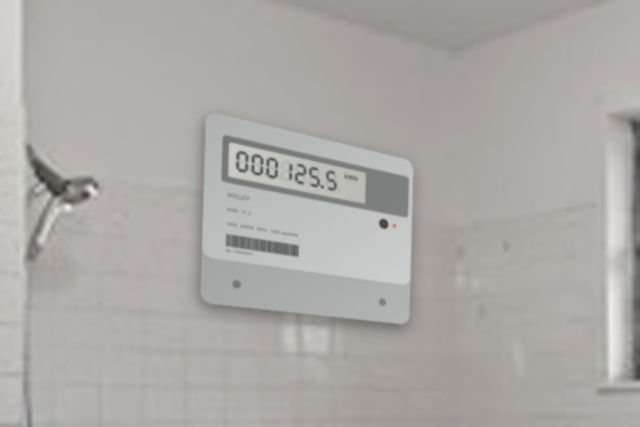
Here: 125.5kWh
